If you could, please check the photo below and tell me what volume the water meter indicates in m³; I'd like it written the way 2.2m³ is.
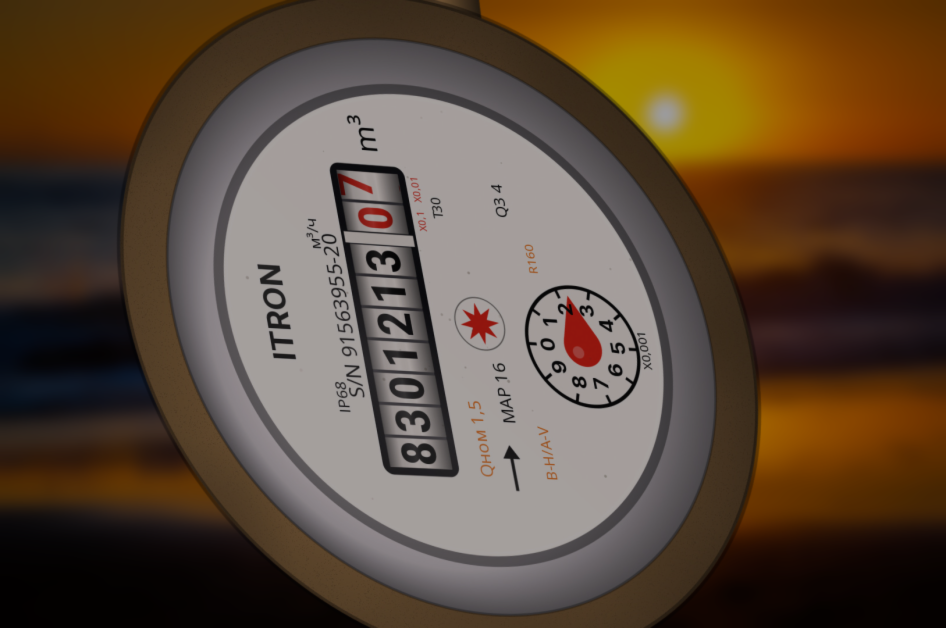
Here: 8301213.072m³
